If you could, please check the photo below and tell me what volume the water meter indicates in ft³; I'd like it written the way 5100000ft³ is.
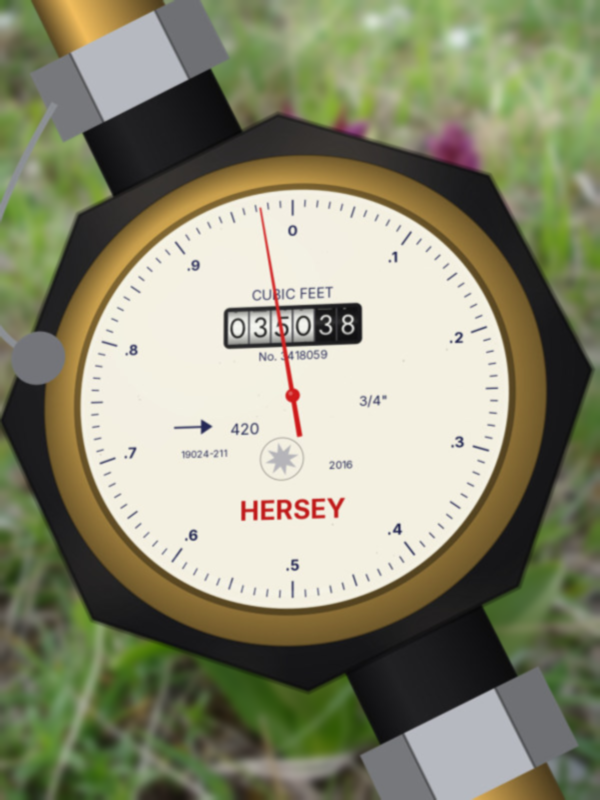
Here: 35037.97ft³
